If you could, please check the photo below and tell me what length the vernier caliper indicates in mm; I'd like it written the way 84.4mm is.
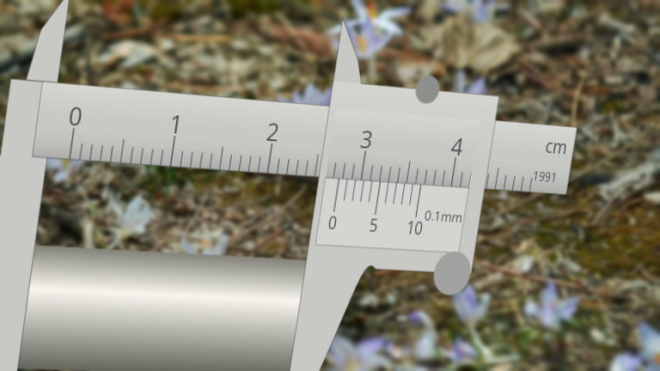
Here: 27.6mm
